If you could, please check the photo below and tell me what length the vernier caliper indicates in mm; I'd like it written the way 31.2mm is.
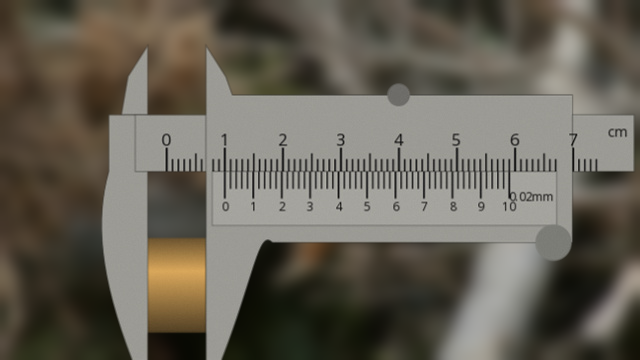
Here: 10.0mm
